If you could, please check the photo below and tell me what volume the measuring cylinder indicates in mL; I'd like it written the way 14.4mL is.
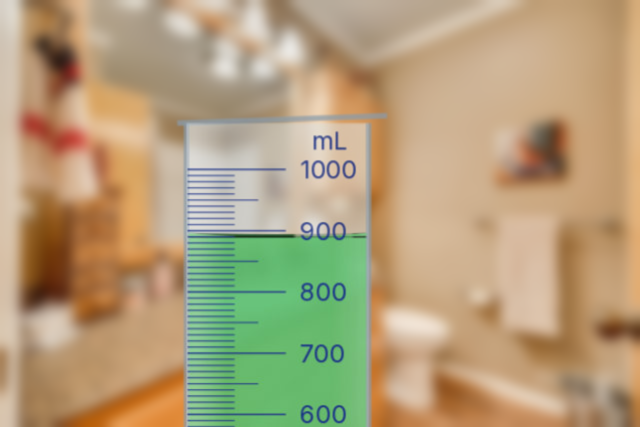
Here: 890mL
